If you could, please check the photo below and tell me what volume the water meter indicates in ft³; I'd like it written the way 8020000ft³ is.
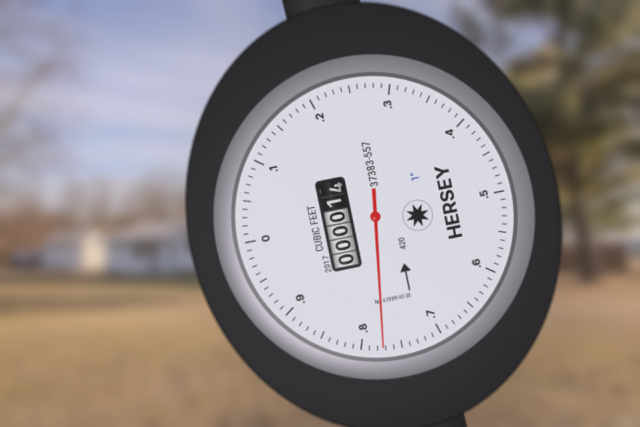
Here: 13.77ft³
